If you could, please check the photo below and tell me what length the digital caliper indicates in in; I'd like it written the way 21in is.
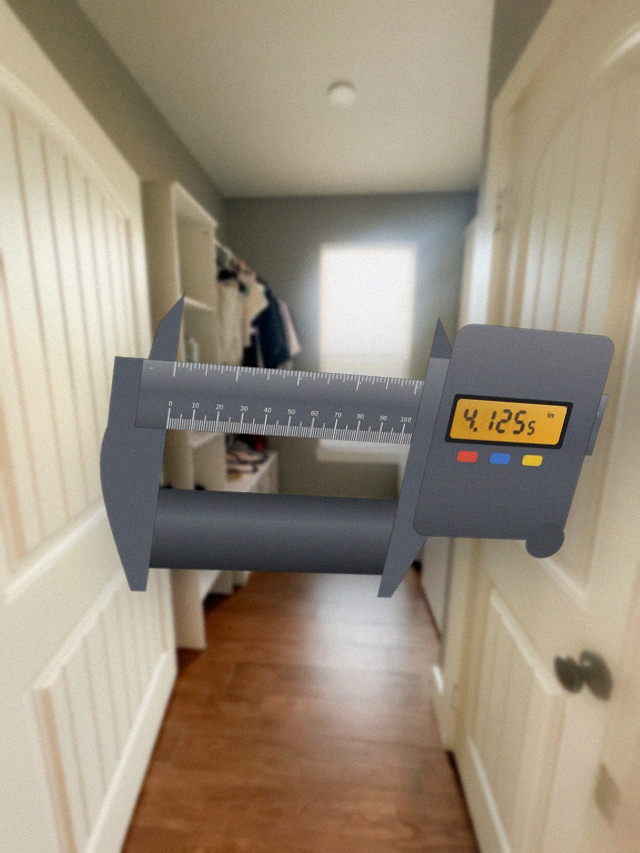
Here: 4.1255in
